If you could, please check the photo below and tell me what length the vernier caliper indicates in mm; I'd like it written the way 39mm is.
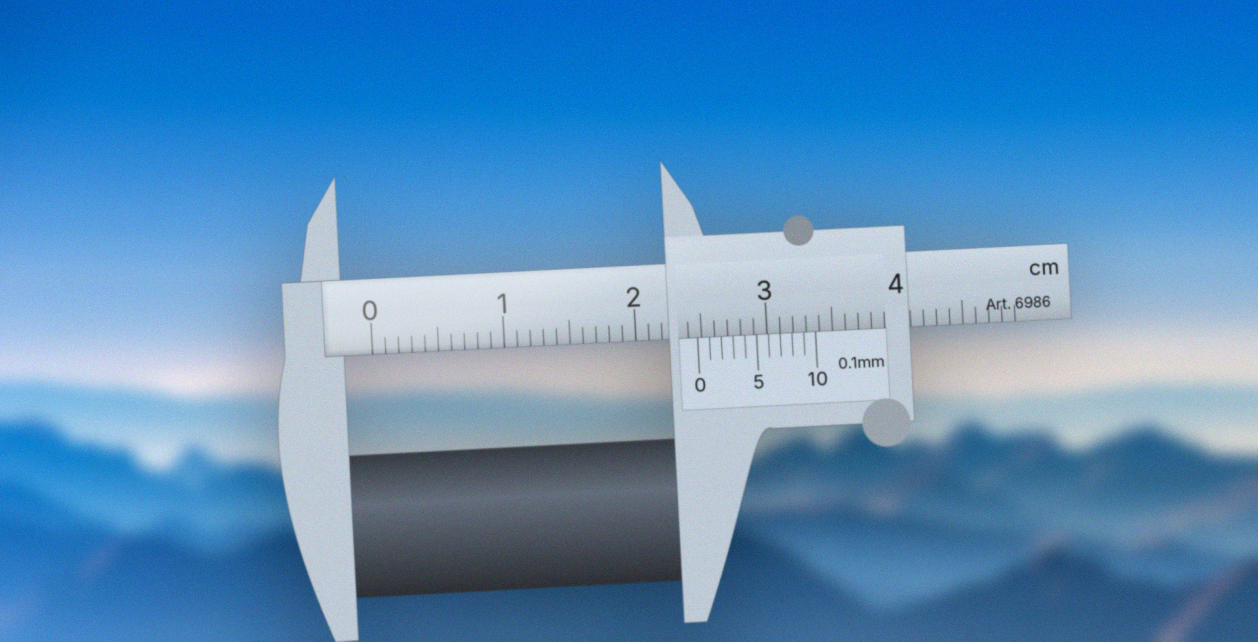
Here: 24.7mm
